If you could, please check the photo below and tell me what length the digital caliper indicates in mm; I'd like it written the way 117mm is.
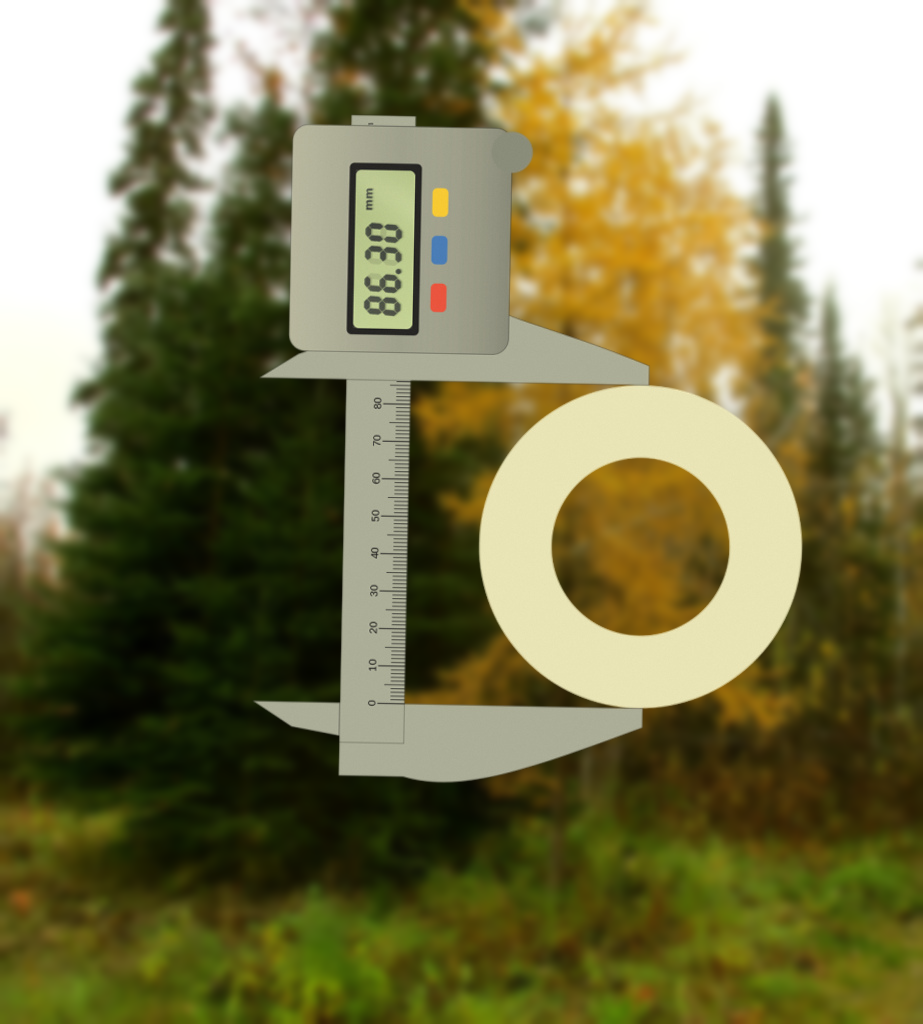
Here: 86.30mm
